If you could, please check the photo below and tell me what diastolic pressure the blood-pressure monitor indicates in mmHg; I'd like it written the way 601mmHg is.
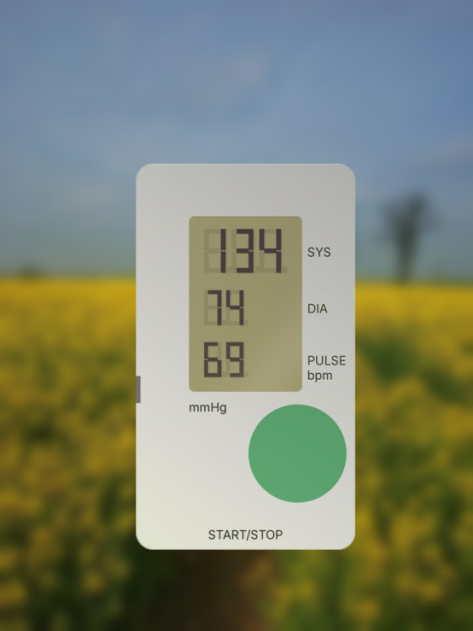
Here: 74mmHg
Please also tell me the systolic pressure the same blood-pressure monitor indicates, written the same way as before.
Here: 134mmHg
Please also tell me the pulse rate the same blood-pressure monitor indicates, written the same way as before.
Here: 69bpm
